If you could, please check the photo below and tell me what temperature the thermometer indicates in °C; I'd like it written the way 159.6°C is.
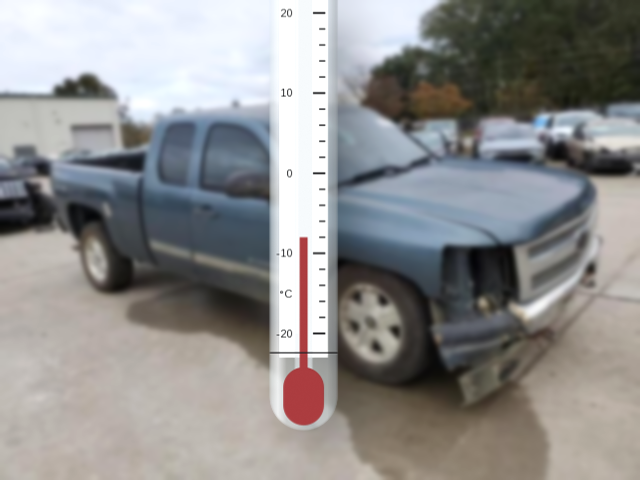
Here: -8°C
